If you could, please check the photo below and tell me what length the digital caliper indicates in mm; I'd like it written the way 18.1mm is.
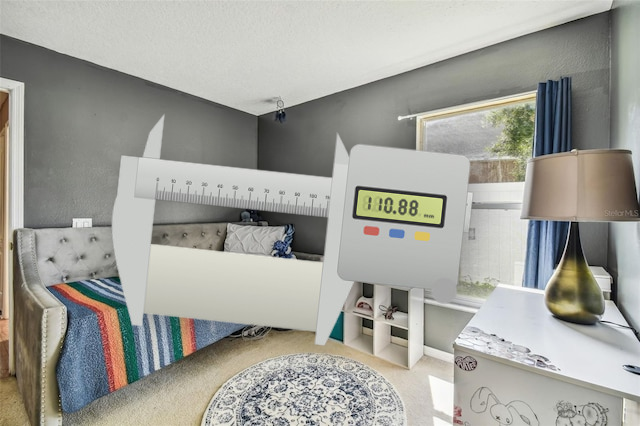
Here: 110.88mm
